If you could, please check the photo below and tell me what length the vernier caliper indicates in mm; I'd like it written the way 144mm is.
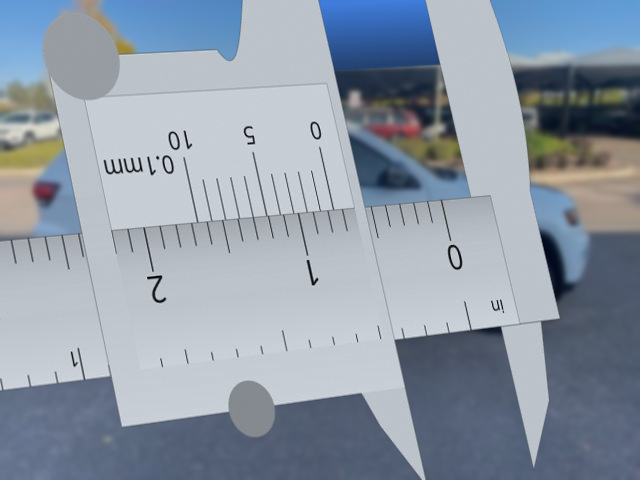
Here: 7.6mm
